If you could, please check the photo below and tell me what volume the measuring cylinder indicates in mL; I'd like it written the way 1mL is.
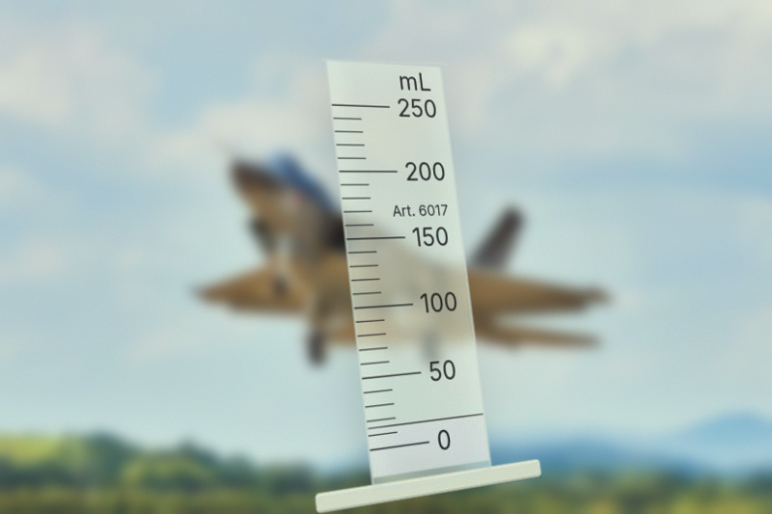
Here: 15mL
